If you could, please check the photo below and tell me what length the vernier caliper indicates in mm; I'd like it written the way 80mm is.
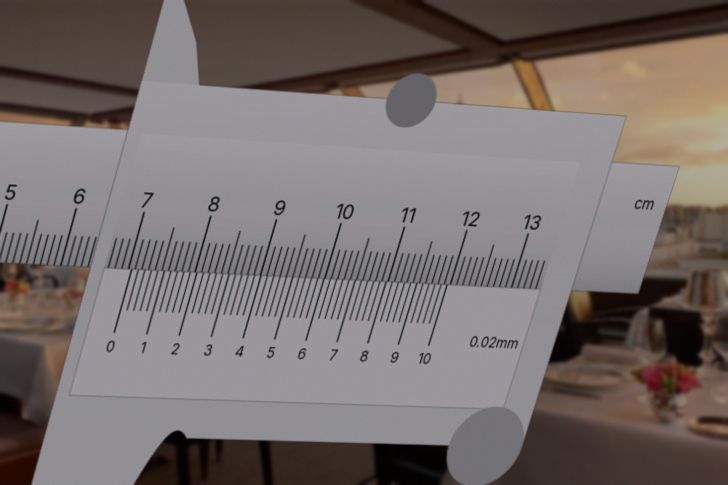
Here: 70.5mm
